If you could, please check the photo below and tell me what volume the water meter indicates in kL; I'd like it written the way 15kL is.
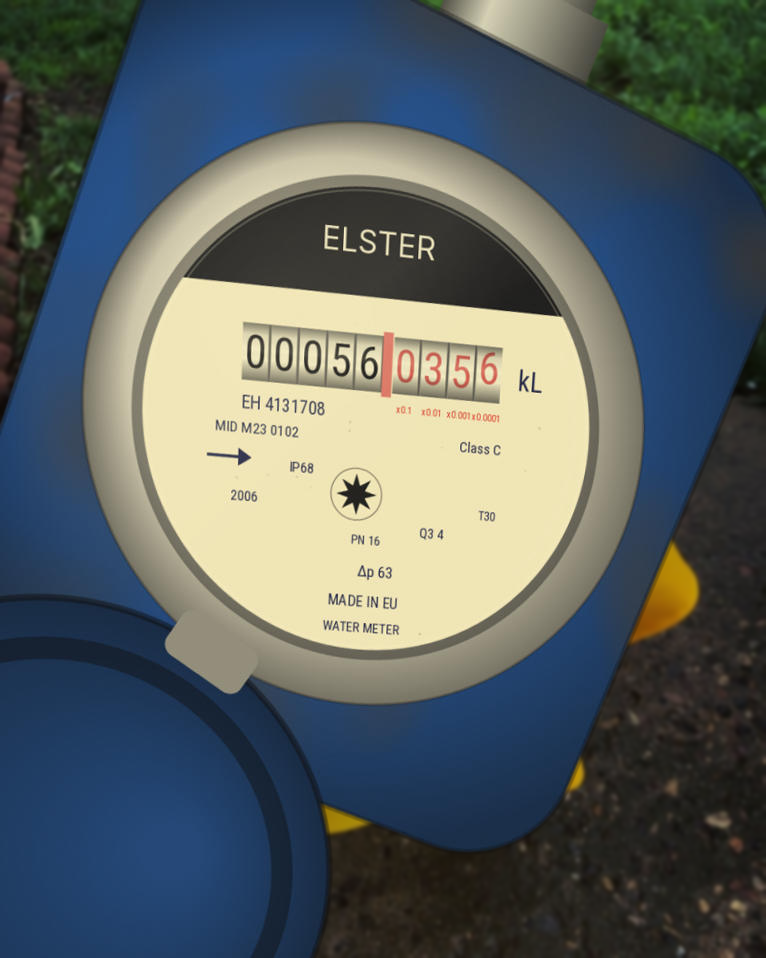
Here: 56.0356kL
